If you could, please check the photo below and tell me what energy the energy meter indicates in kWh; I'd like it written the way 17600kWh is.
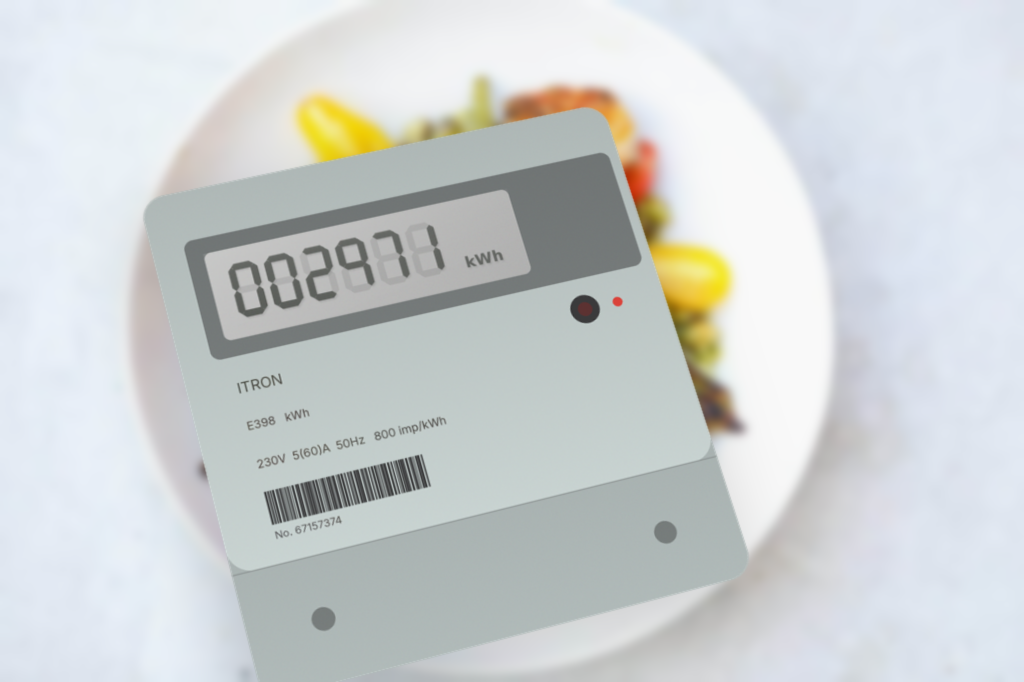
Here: 2971kWh
